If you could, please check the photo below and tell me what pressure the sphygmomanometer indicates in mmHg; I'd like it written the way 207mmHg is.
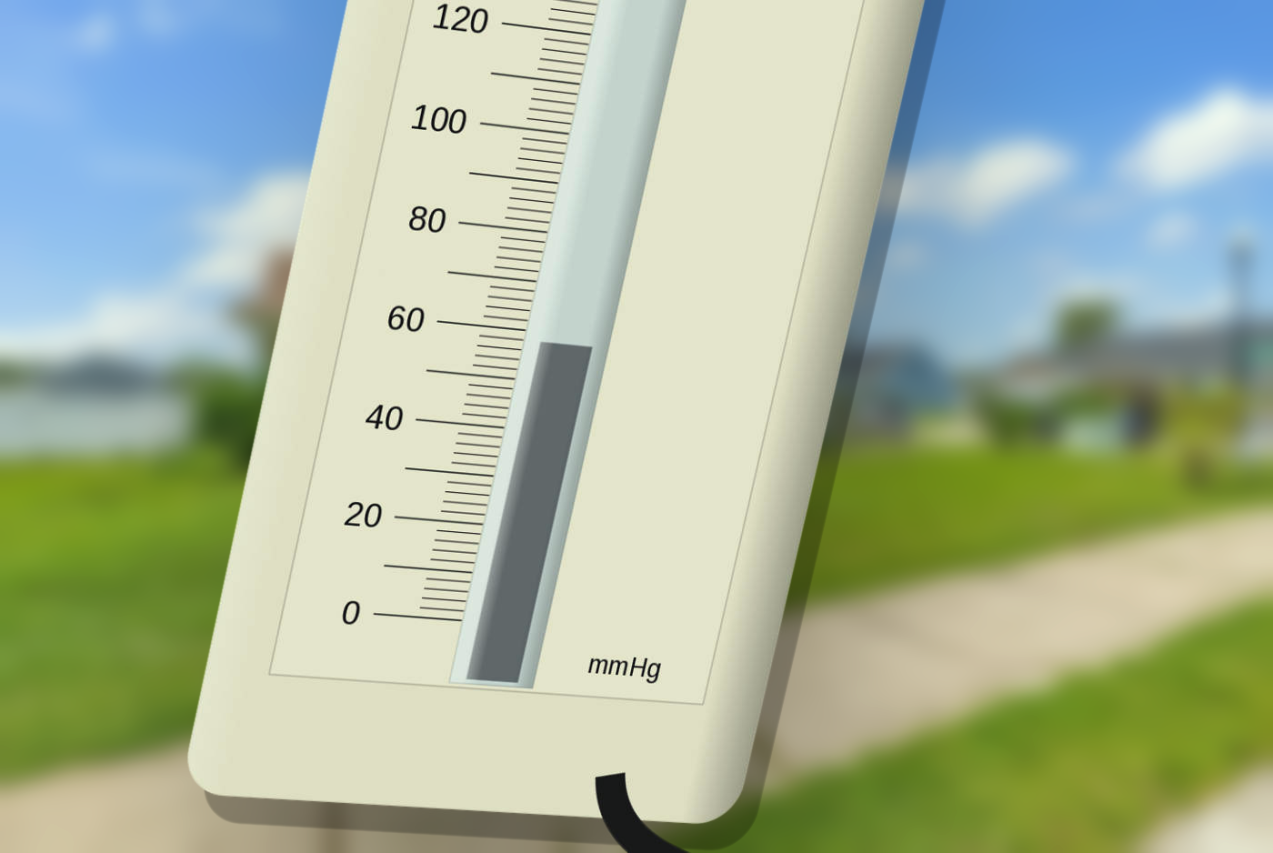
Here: 58mmHg
